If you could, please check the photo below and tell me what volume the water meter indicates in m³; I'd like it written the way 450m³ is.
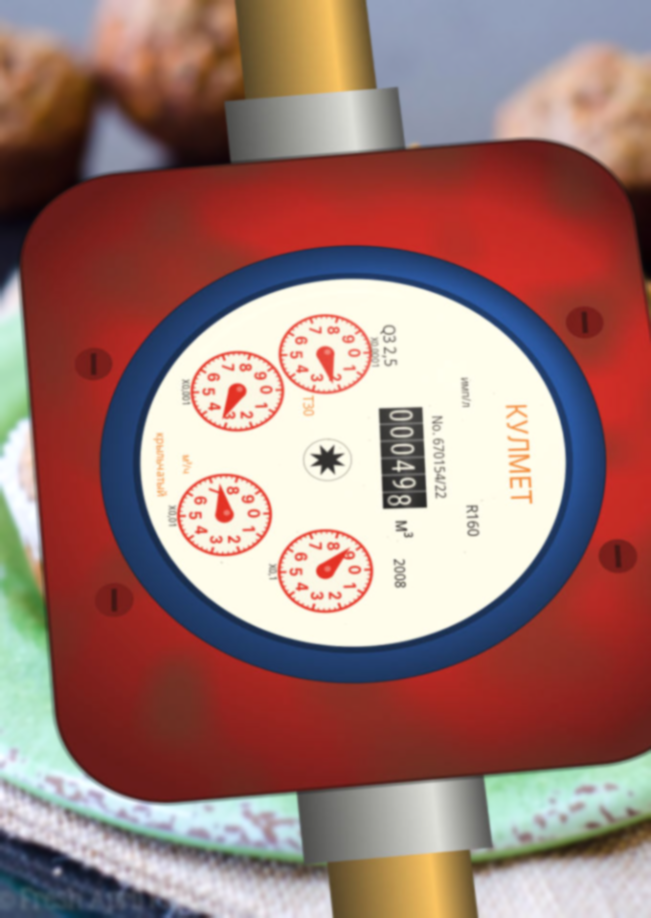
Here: 497.8732m³
